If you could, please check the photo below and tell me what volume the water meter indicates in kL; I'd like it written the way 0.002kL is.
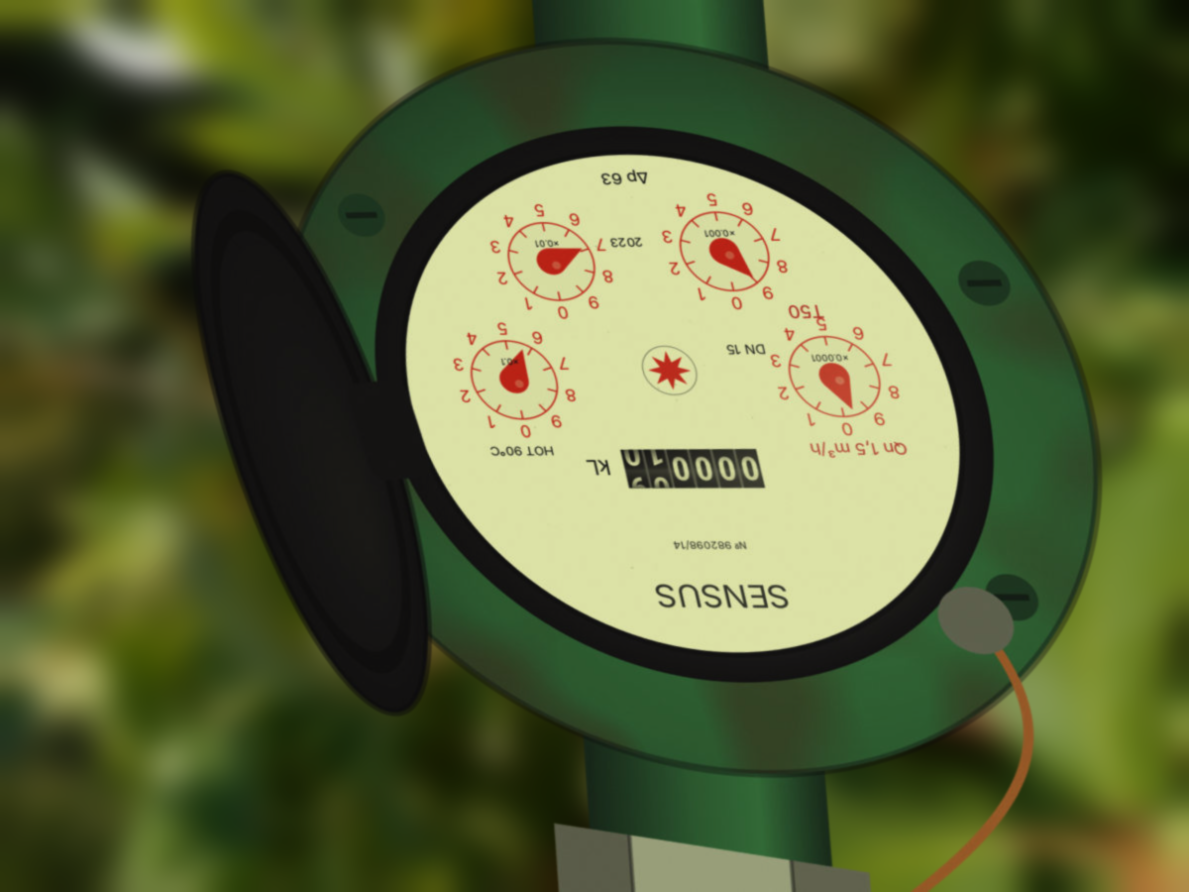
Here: 9.5689kL
